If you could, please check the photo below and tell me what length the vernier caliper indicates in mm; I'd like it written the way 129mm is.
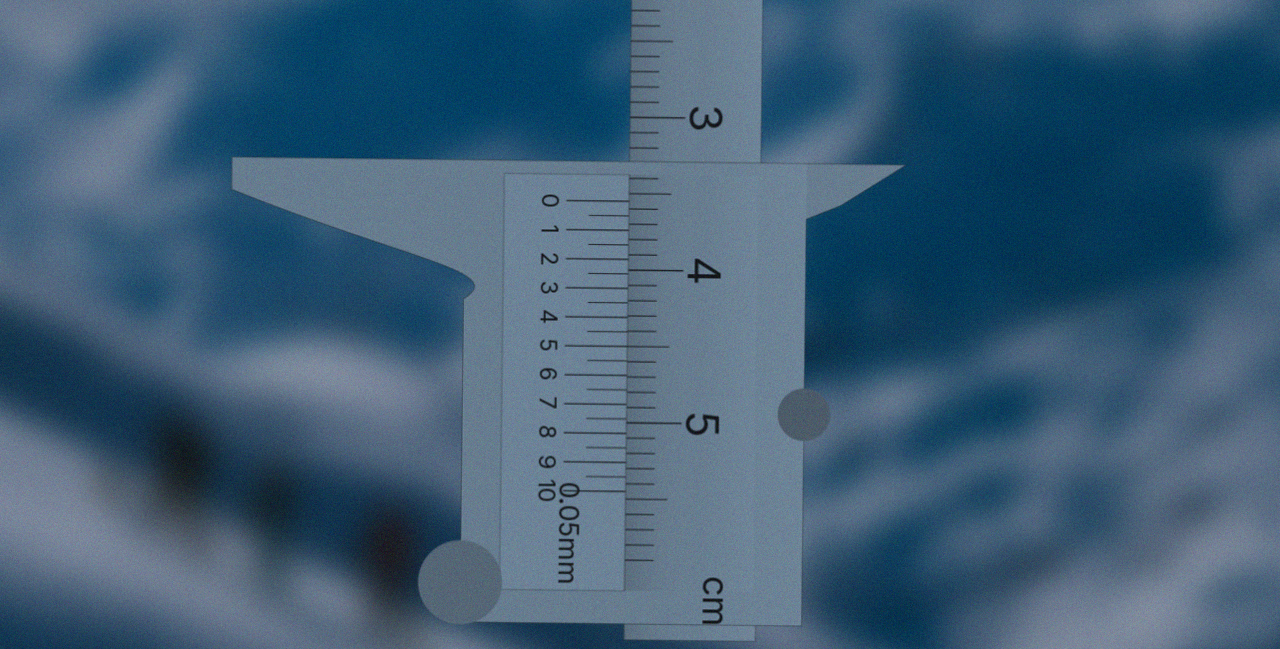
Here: 35.5mm
